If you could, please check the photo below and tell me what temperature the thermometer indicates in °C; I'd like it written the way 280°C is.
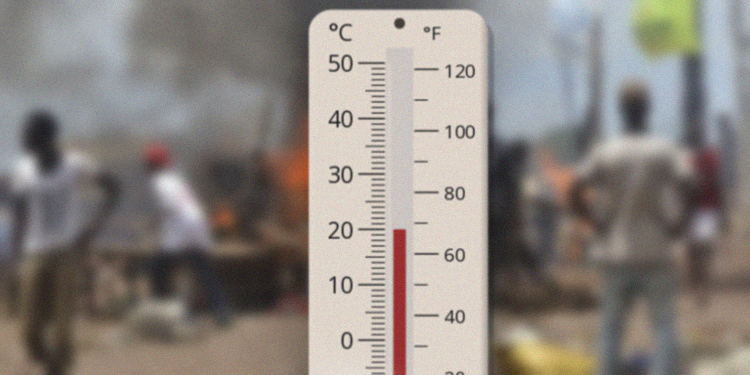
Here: 20°C
